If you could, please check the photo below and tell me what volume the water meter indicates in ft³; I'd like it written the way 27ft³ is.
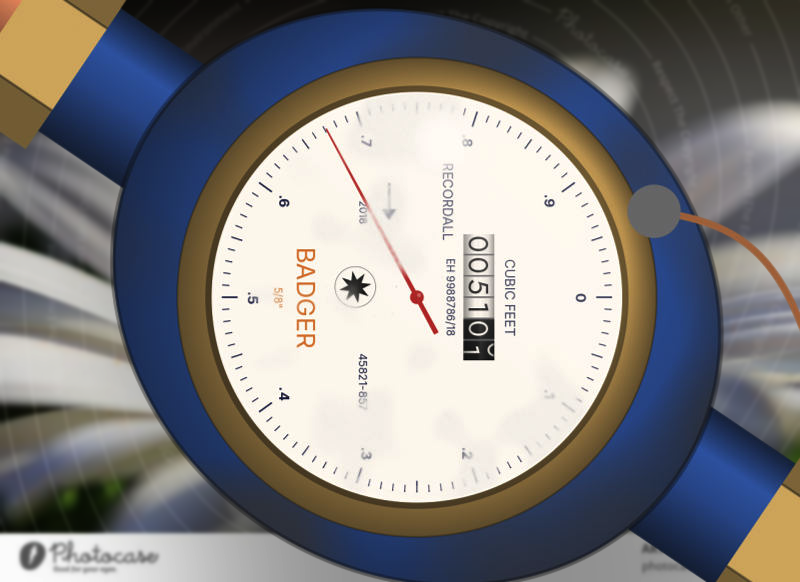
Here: 5100.67ft³
